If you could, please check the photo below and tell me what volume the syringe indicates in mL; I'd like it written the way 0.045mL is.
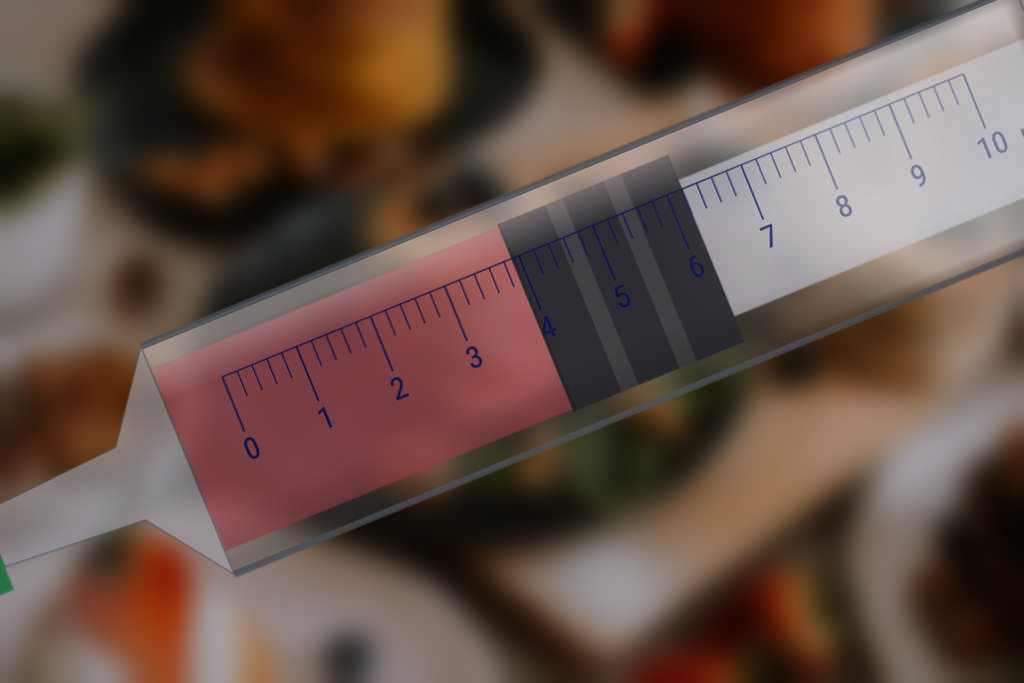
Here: 3.9mL
